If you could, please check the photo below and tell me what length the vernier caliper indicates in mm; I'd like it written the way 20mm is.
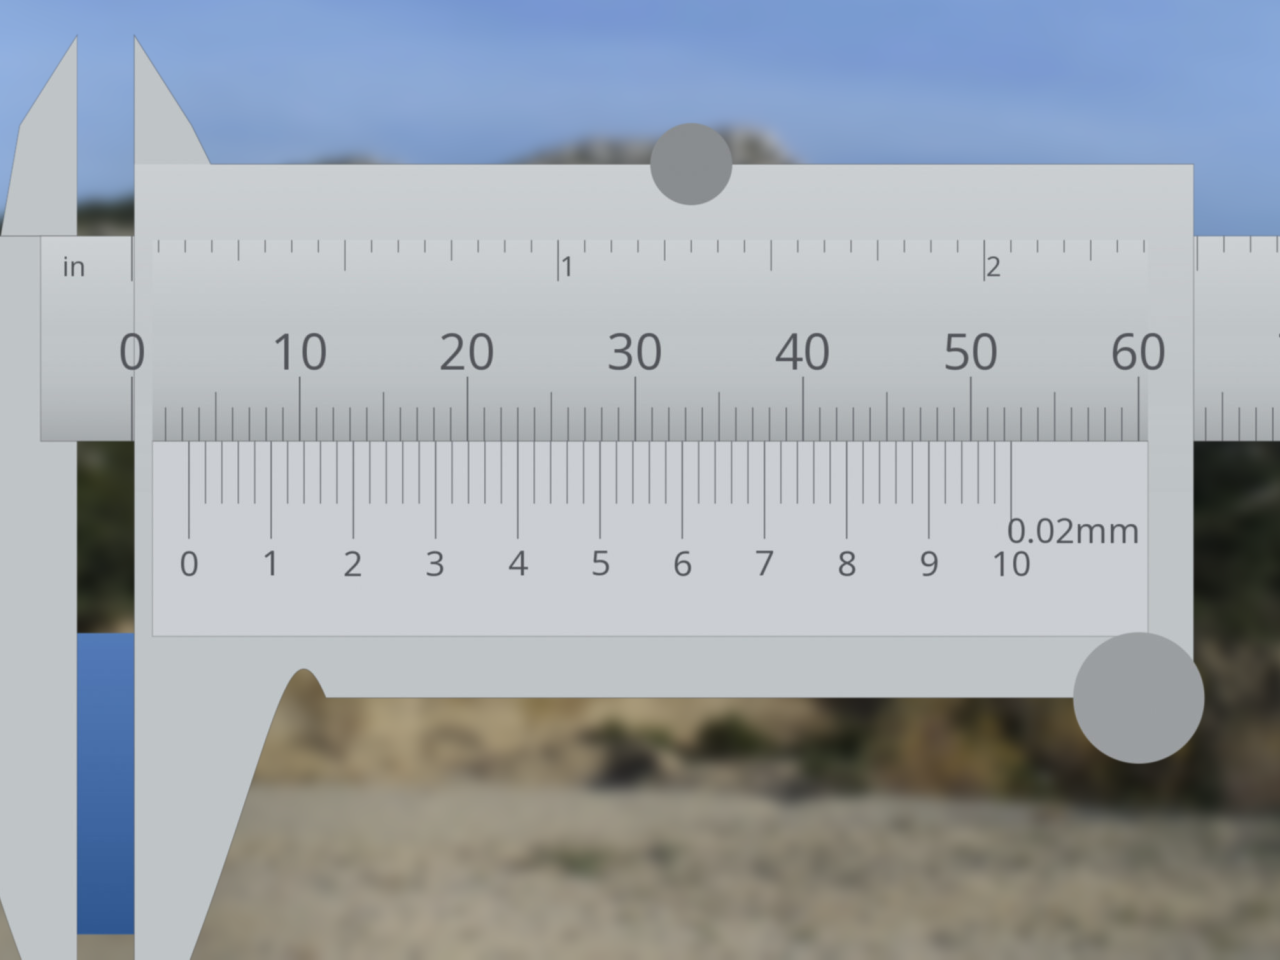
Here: 3.4mm
